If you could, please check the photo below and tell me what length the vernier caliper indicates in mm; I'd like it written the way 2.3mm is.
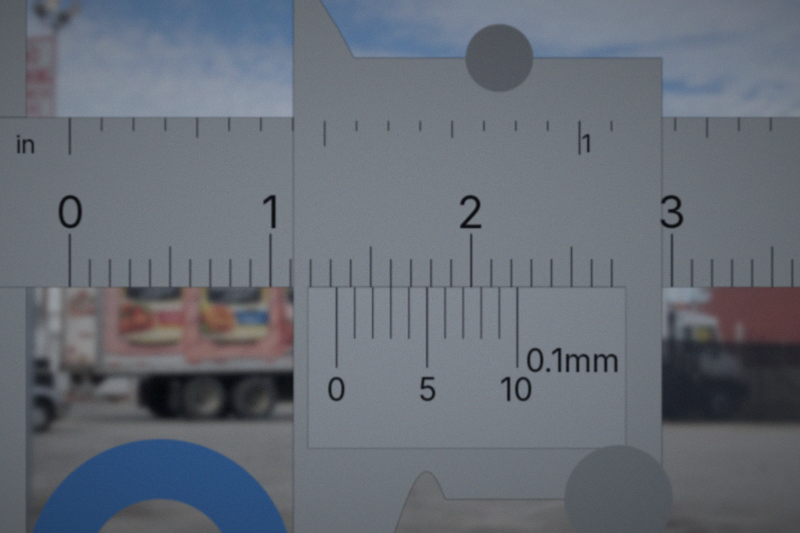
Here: 13.3mm
